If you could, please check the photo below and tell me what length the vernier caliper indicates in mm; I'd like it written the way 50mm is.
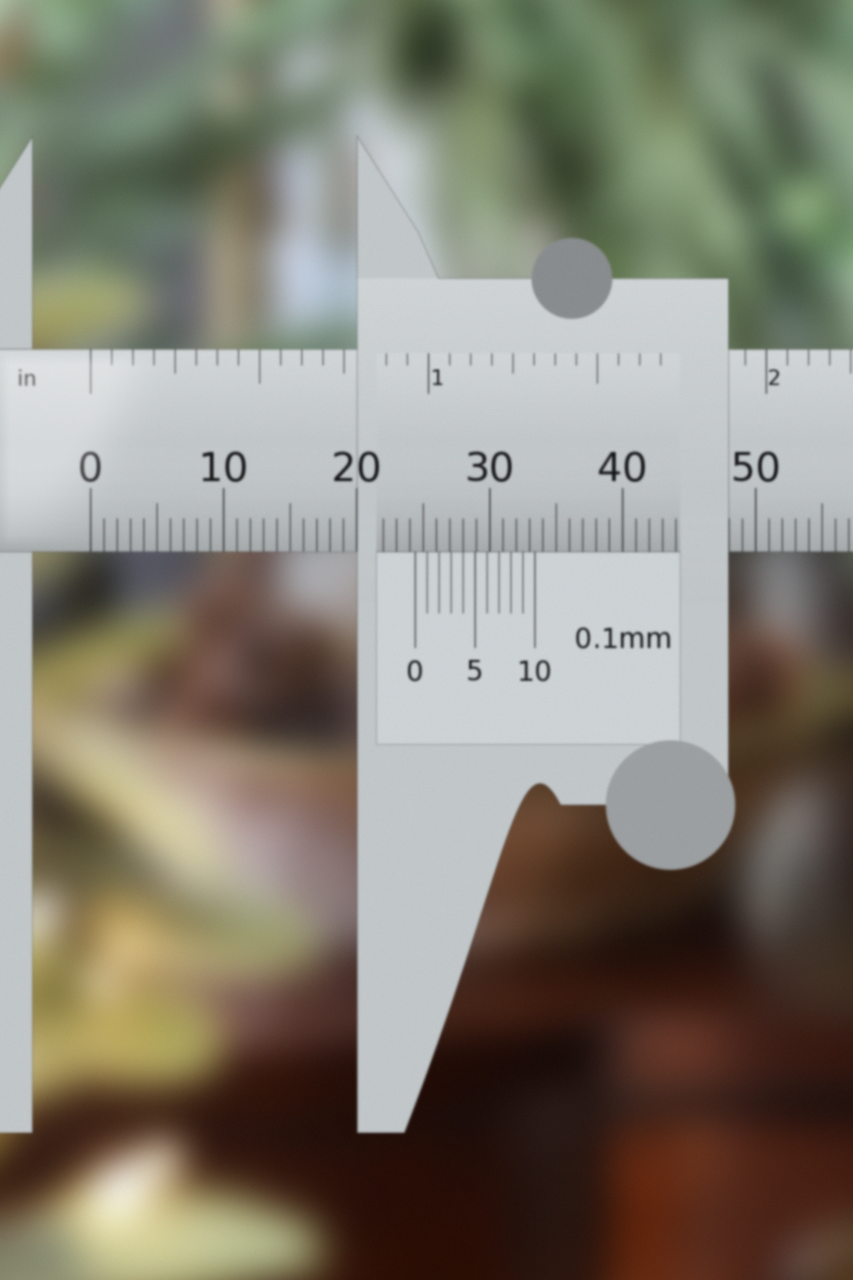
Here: 24.4mm
